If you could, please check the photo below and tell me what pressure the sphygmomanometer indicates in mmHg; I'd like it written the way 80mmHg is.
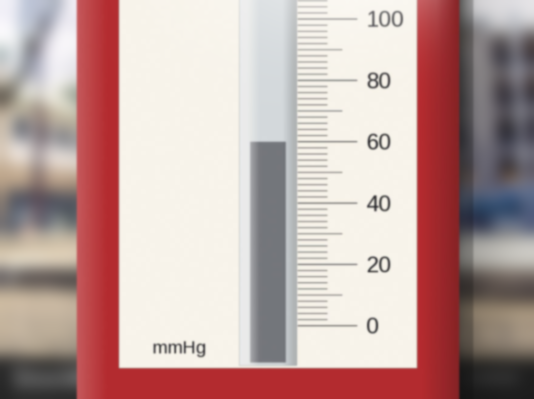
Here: 60mmHg
